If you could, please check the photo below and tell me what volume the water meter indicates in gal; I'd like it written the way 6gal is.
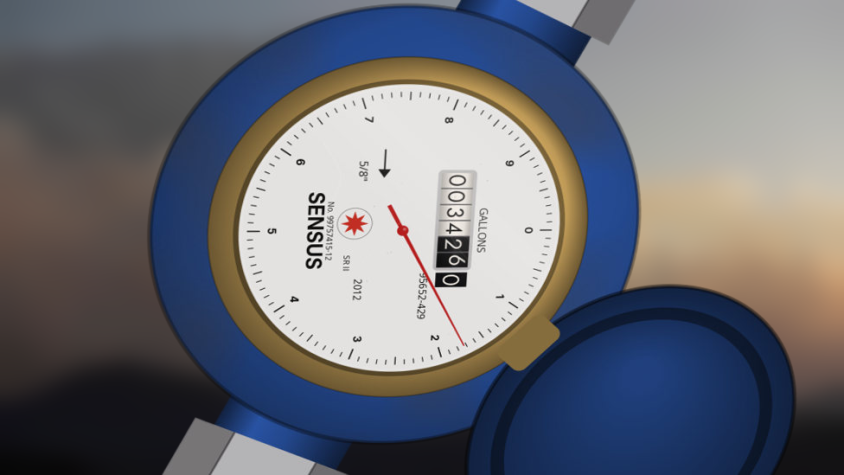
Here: 34261.7gal
